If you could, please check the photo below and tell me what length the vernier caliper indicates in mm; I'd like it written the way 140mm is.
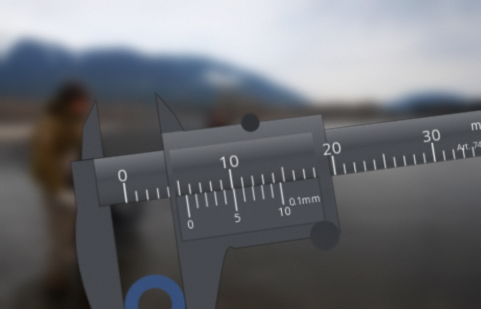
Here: 5.6mm
